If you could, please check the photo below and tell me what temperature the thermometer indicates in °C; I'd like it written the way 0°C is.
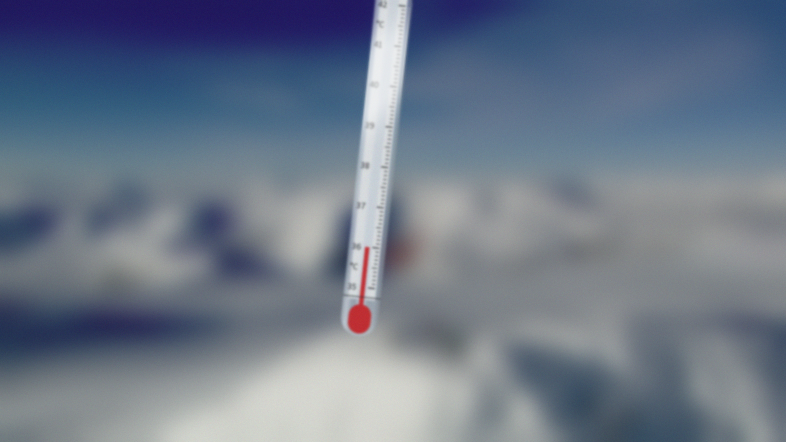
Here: 36°C
